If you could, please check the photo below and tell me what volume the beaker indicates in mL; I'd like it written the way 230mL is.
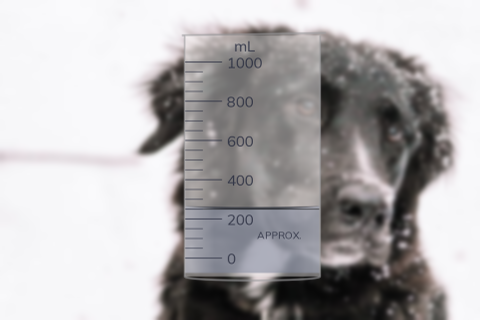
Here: 250mL
